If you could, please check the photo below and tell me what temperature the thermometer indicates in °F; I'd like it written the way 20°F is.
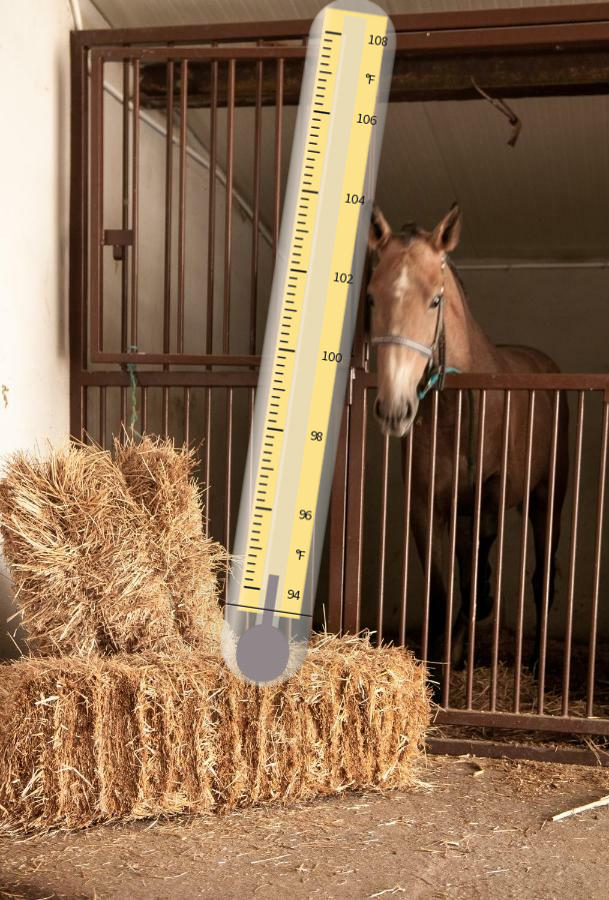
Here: 94.4°F
